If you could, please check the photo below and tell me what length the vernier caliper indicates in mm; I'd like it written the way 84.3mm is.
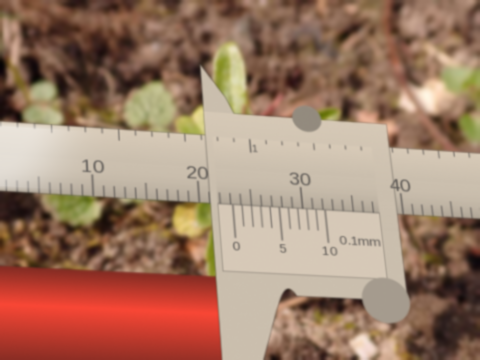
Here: 23.2mm
